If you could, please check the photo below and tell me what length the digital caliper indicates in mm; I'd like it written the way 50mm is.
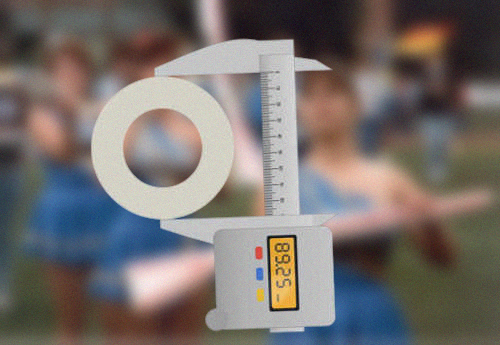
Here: 89.25mm
